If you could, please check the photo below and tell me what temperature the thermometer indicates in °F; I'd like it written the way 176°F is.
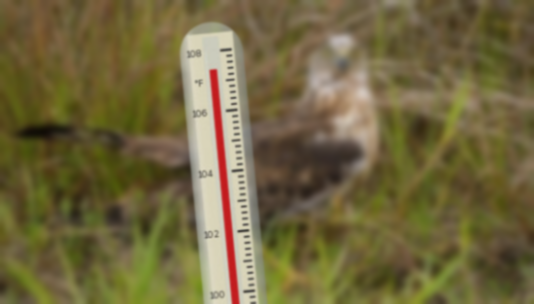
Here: 107.4°F
